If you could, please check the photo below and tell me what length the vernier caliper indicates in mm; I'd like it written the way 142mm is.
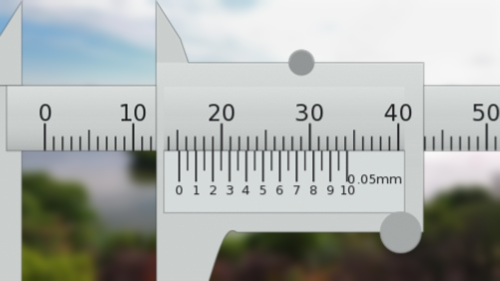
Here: 15.2mm
